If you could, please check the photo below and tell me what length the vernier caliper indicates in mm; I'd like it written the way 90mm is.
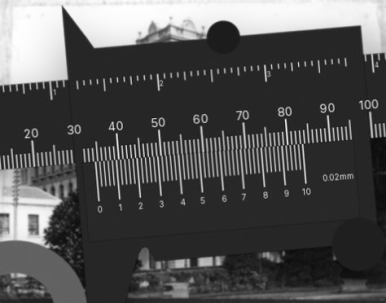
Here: 34.5mm
